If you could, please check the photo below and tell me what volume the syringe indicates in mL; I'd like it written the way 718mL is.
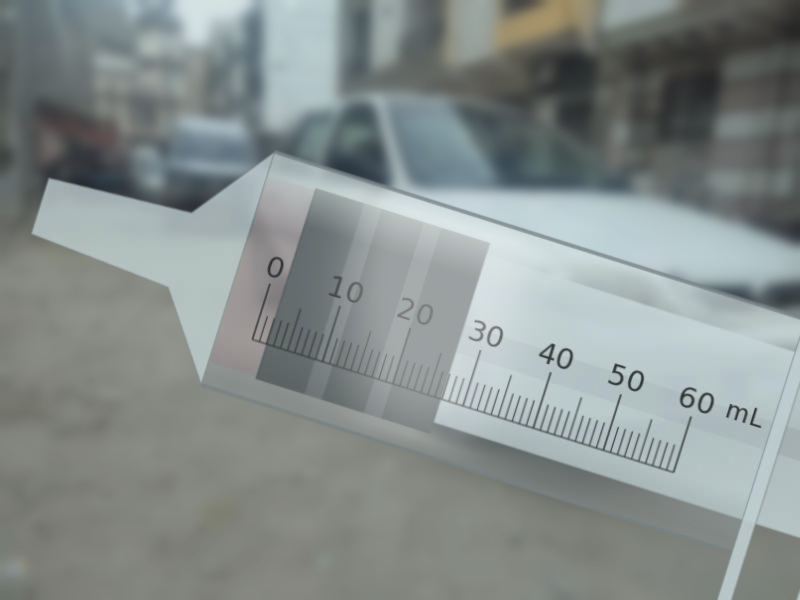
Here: 2mL
